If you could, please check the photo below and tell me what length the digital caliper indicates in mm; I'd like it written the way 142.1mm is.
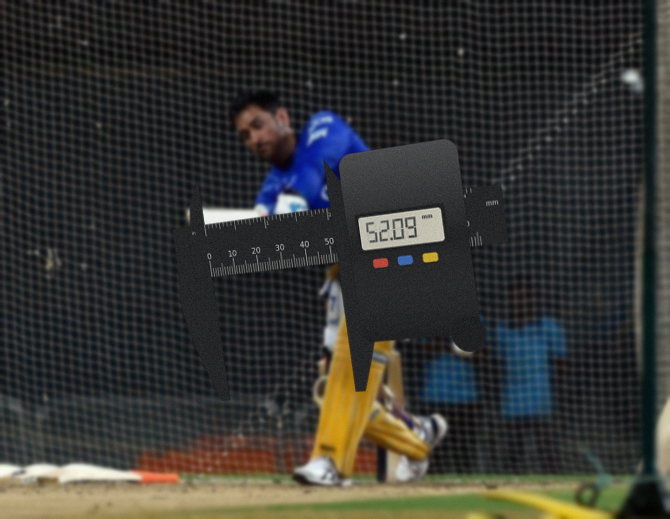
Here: 52.09mm
